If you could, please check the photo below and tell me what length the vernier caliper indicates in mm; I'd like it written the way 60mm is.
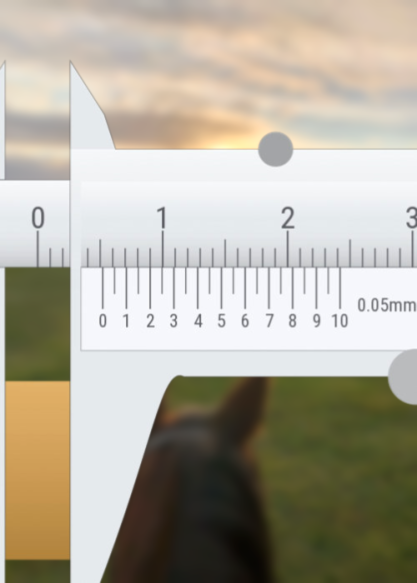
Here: 5.2mm
